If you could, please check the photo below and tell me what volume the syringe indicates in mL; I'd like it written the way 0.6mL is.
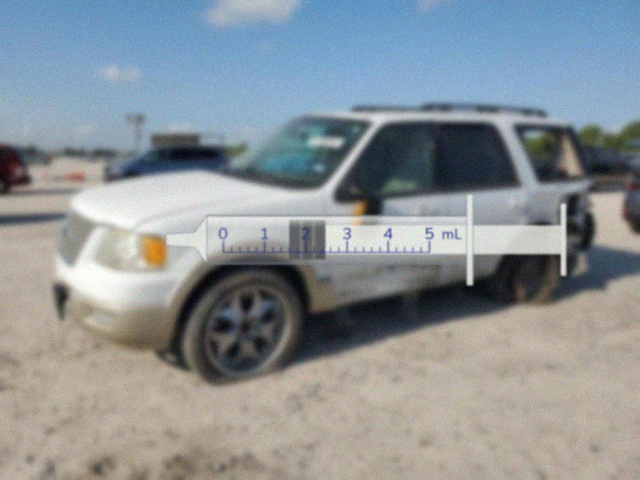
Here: 1.6mL
